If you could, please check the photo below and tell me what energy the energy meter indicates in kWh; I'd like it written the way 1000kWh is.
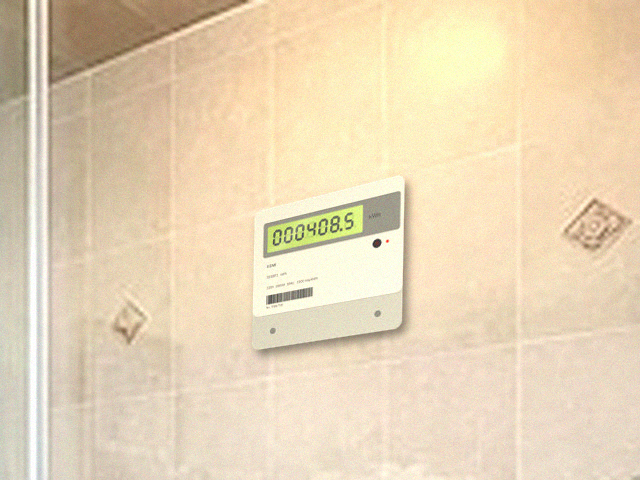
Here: 408.5kWh
